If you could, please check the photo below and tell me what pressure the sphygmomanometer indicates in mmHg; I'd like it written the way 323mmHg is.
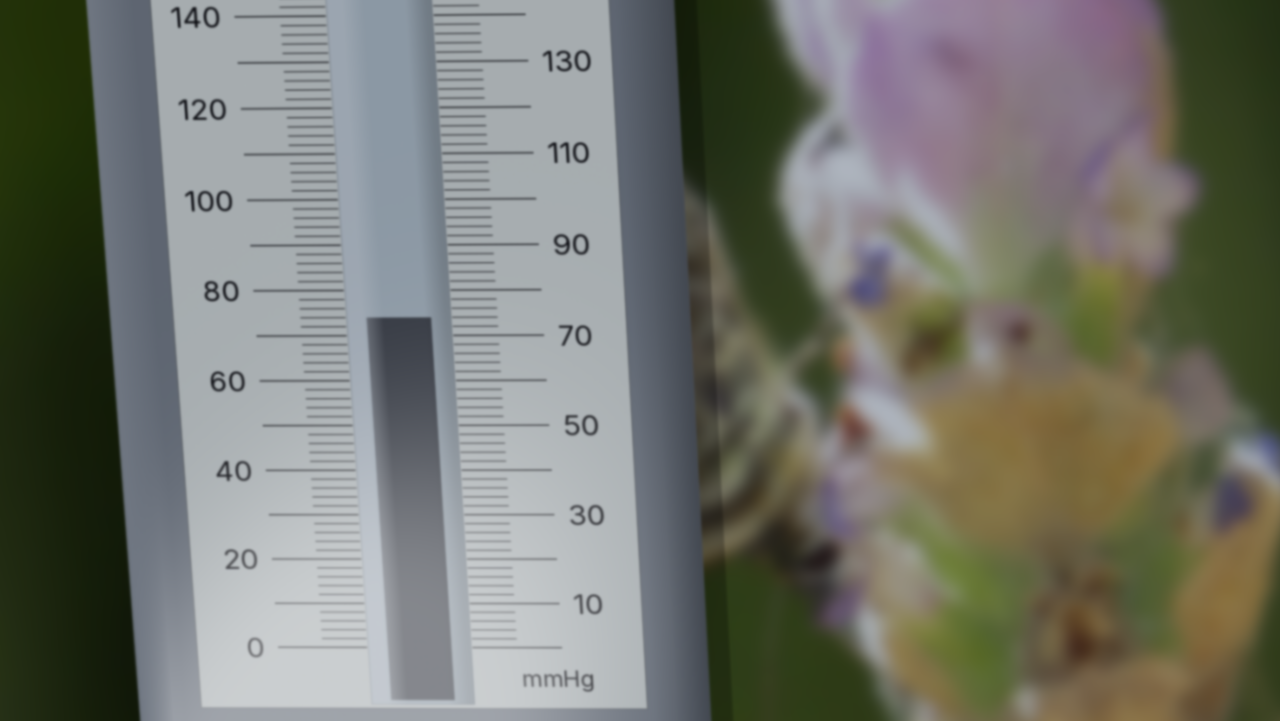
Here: 74mmHg
